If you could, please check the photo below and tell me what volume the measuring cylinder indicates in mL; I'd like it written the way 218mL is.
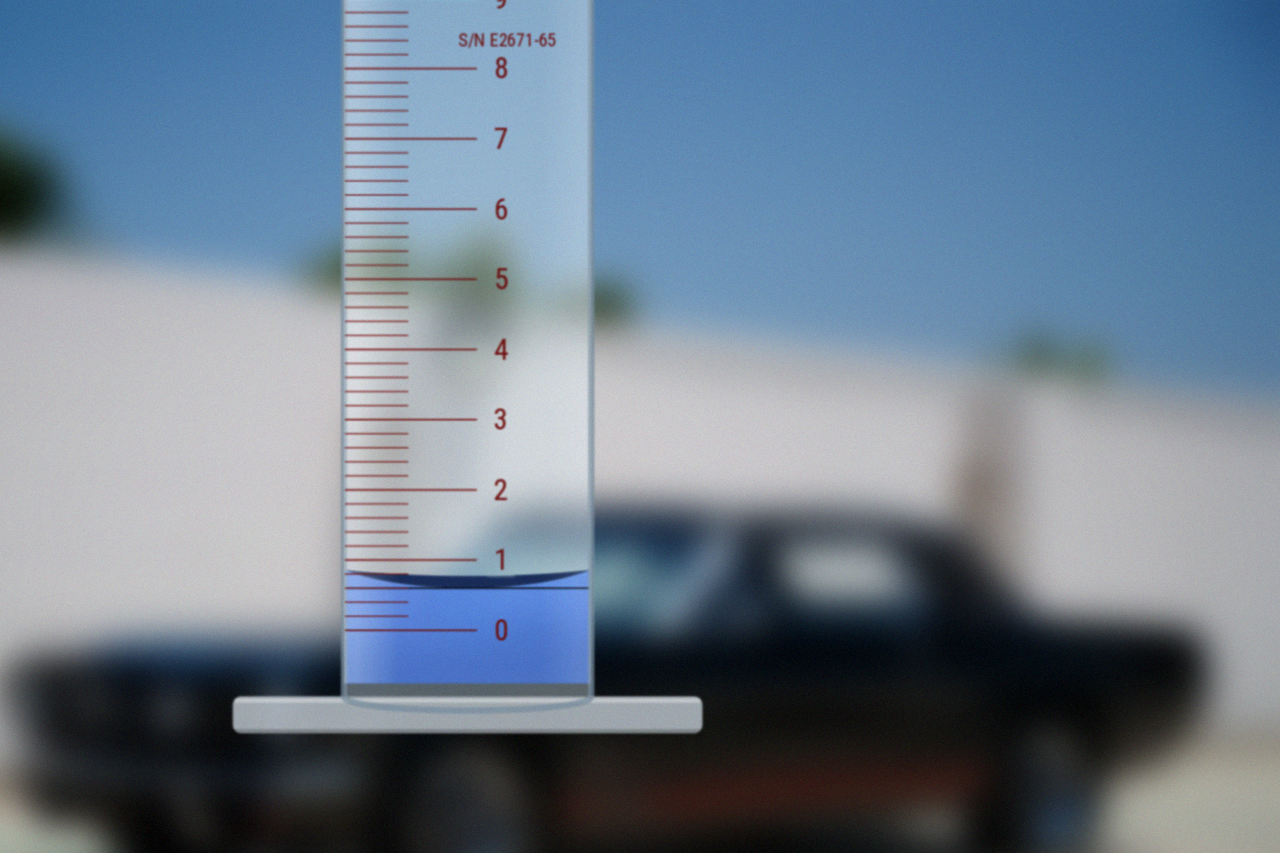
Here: 0.6mL
